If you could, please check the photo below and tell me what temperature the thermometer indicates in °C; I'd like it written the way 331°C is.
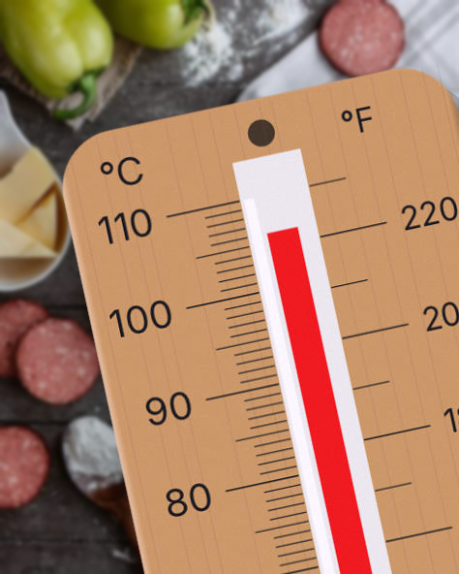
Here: 106°C
